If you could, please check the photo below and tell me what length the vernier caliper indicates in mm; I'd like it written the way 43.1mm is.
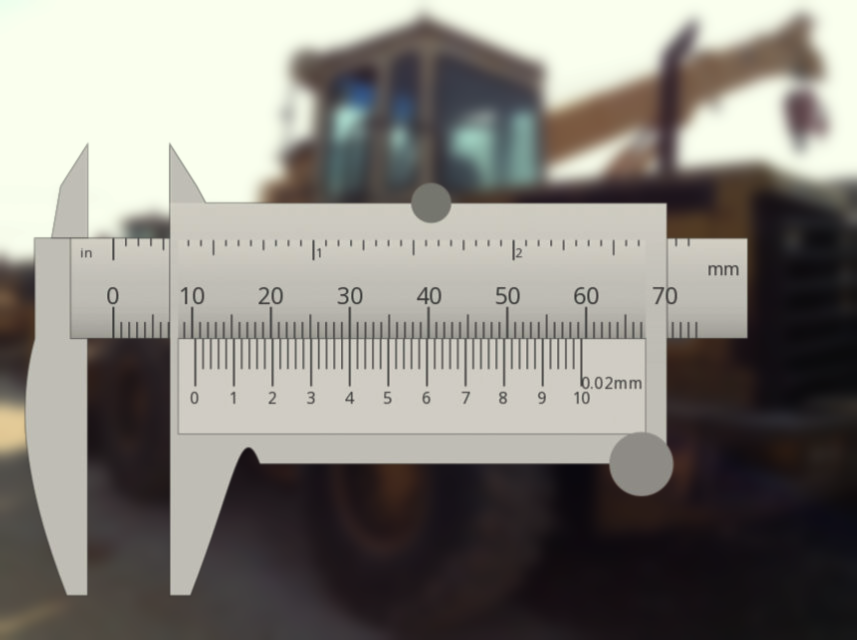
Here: 10.4mm
